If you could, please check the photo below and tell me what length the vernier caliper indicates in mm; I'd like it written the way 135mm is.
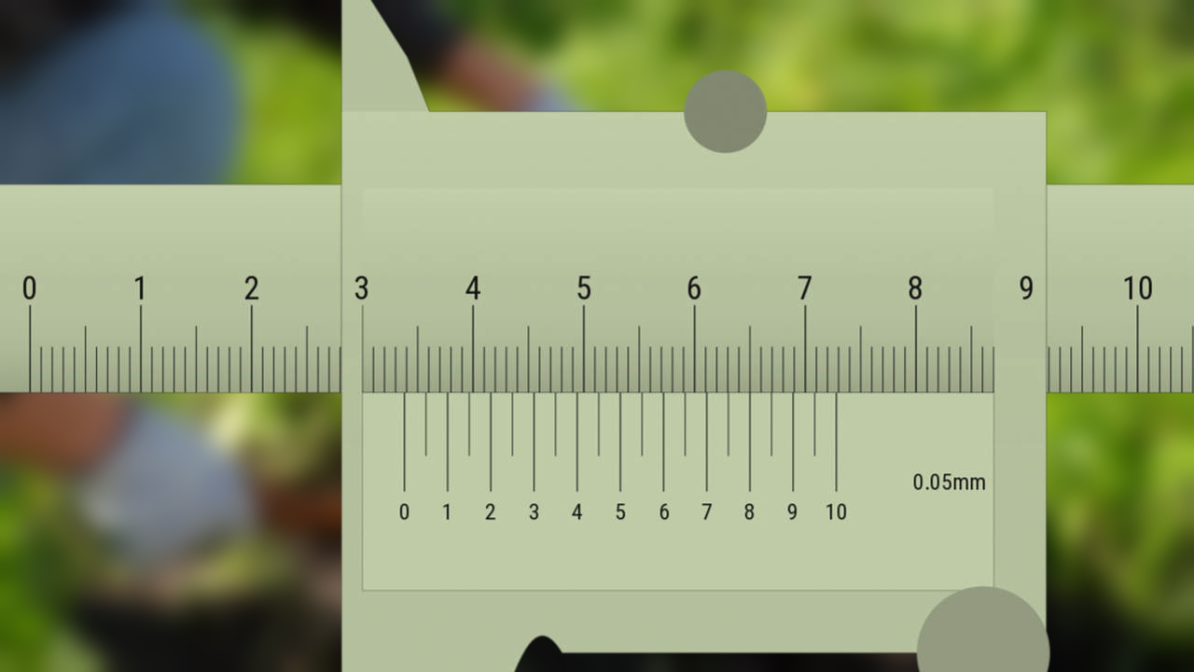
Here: 33.8mm
